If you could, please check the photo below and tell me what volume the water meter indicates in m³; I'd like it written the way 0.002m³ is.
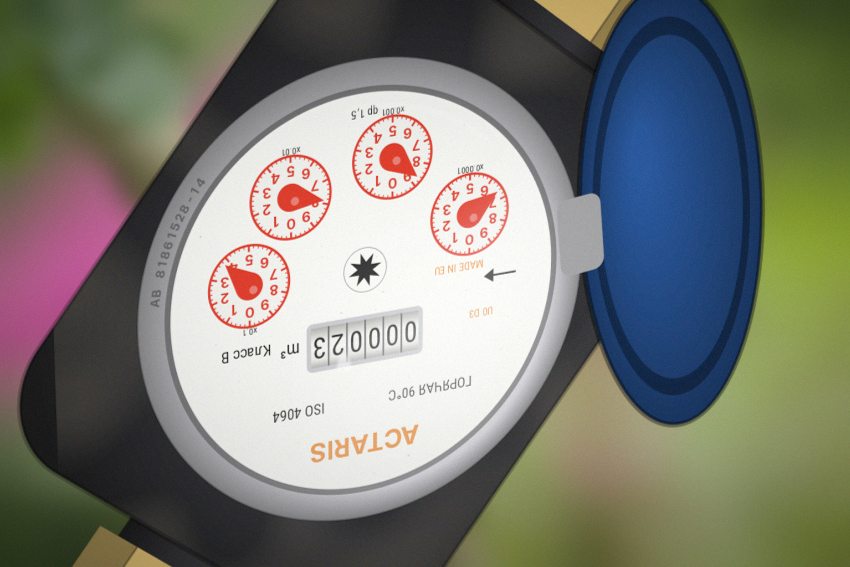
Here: 23.3786m³
